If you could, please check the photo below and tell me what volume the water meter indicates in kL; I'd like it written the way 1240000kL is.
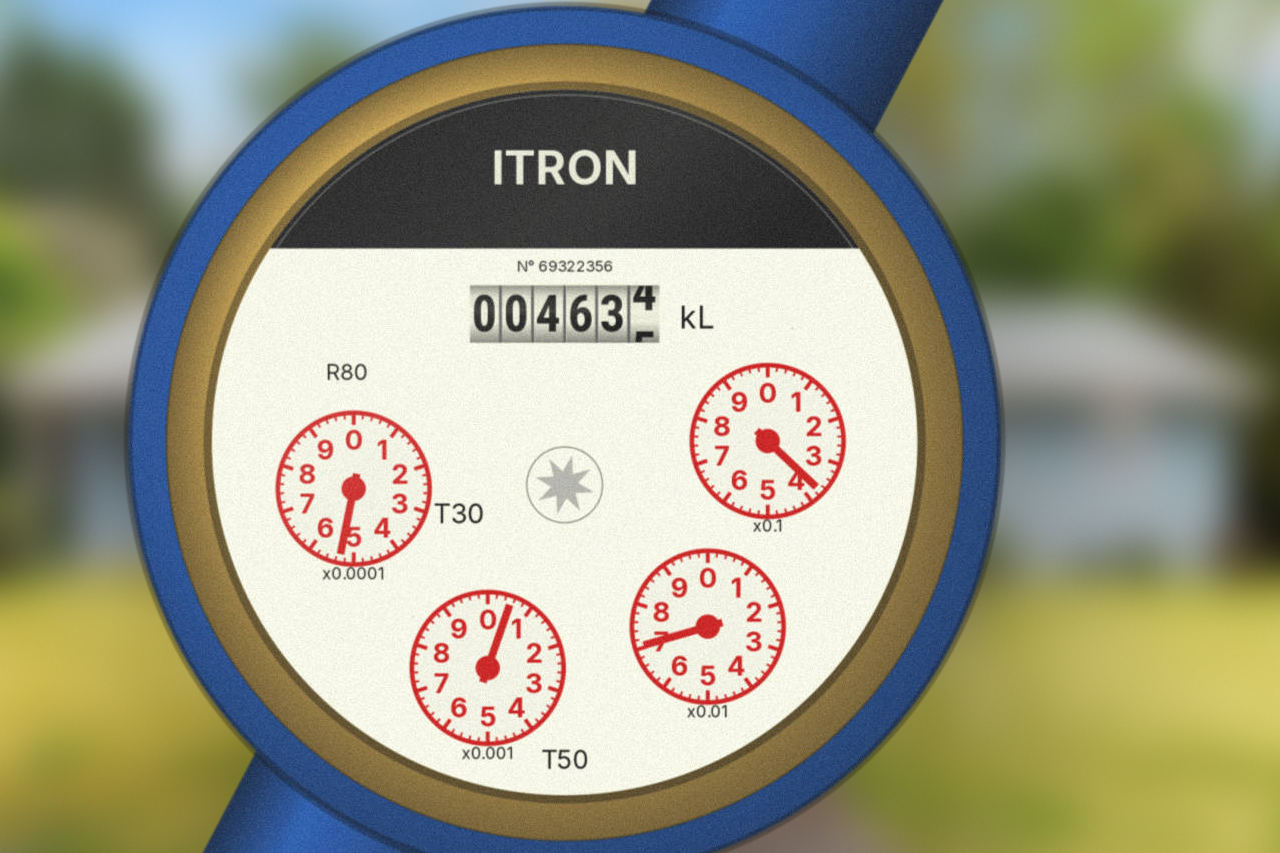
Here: 4634.3705kL
